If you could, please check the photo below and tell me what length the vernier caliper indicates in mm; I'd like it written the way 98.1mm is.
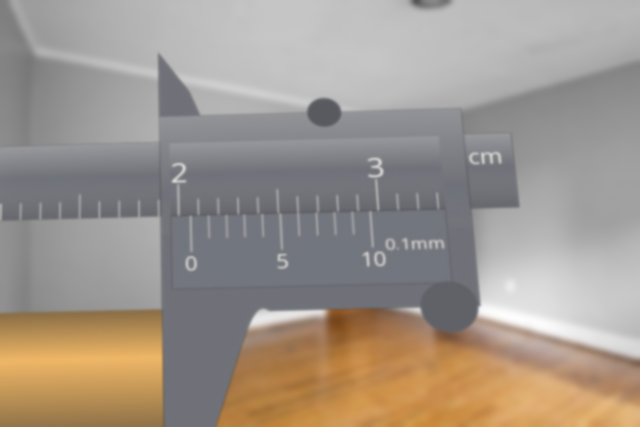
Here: 20.6mm
